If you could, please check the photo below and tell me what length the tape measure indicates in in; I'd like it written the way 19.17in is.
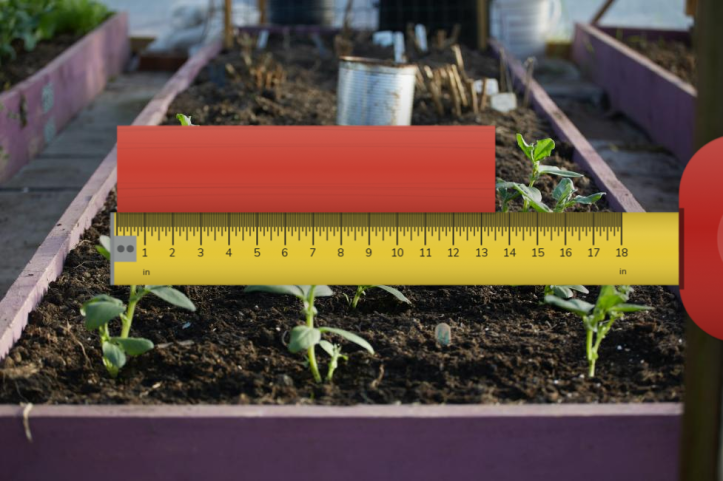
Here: 13.5in
